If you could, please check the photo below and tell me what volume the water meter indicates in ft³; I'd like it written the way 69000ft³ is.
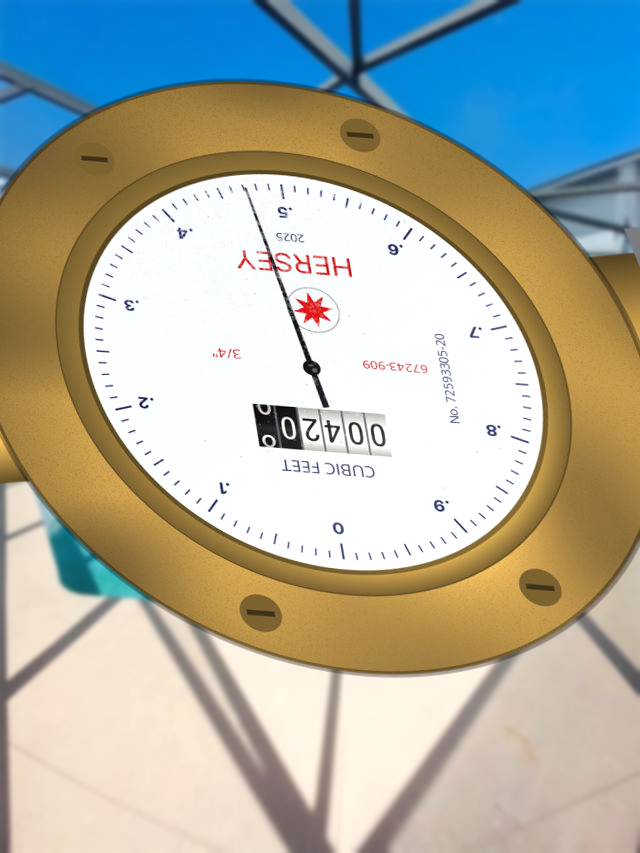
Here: 4208.47ft³
